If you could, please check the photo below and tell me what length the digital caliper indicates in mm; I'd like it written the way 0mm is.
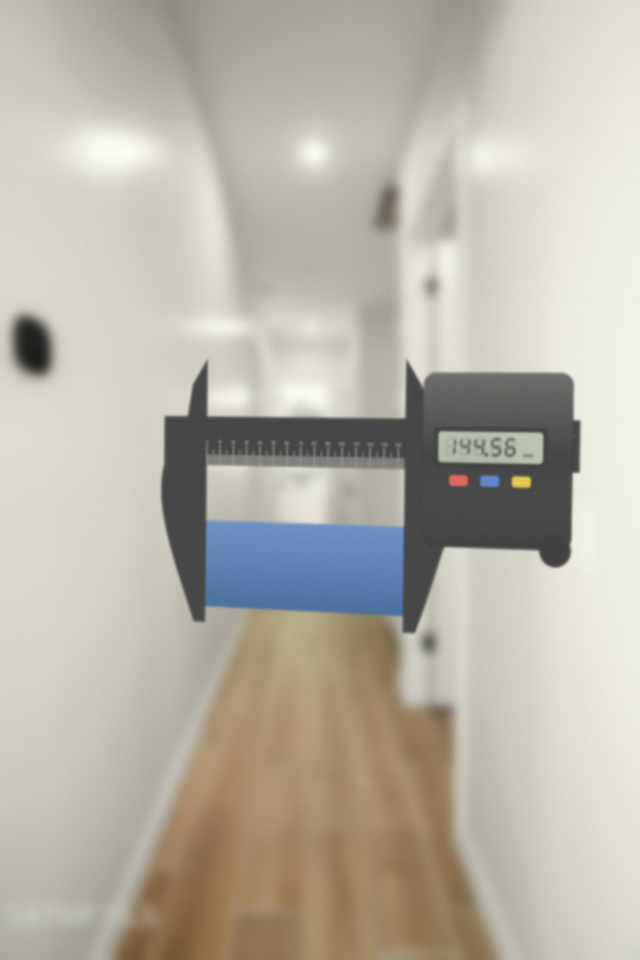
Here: 144.56mm
